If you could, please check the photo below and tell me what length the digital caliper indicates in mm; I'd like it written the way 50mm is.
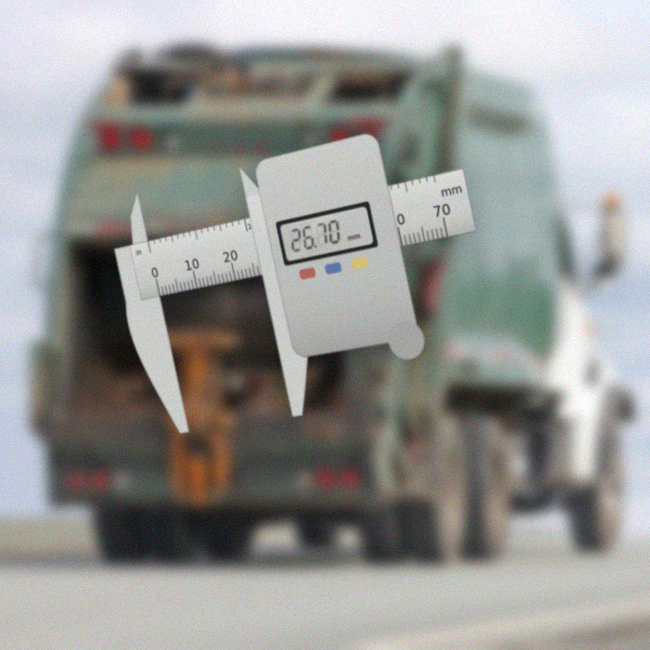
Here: 26.70mm
